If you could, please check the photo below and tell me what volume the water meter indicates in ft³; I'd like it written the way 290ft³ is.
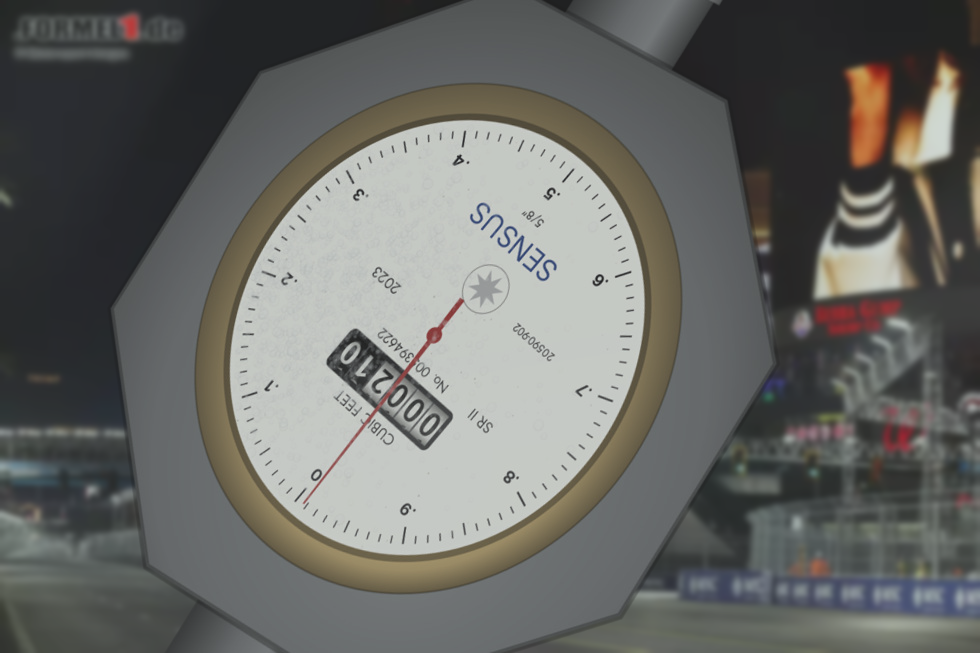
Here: 209.99ft³
